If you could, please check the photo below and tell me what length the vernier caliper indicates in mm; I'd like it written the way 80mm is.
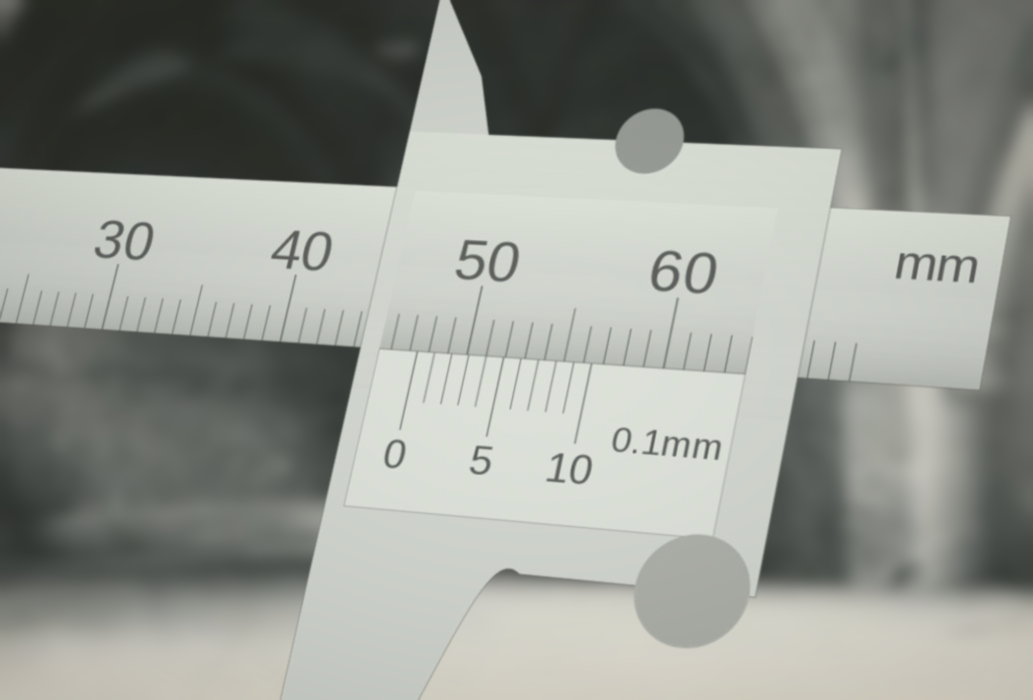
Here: 47.4mm
